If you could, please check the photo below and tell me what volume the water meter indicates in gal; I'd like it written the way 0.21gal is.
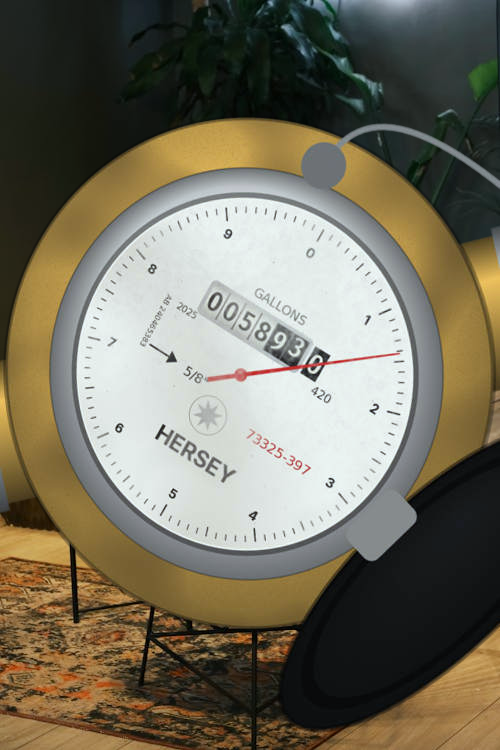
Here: 58931.4gal
